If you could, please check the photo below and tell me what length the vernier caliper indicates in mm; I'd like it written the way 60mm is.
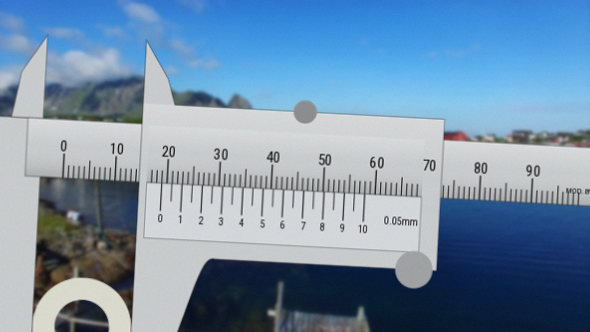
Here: 19.0mm
